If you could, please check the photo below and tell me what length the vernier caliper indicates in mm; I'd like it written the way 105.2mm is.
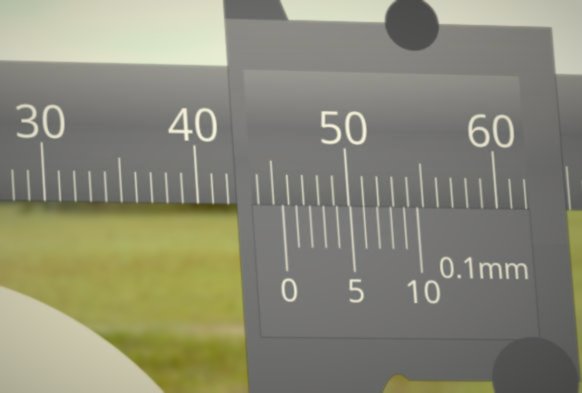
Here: 45.6mm
